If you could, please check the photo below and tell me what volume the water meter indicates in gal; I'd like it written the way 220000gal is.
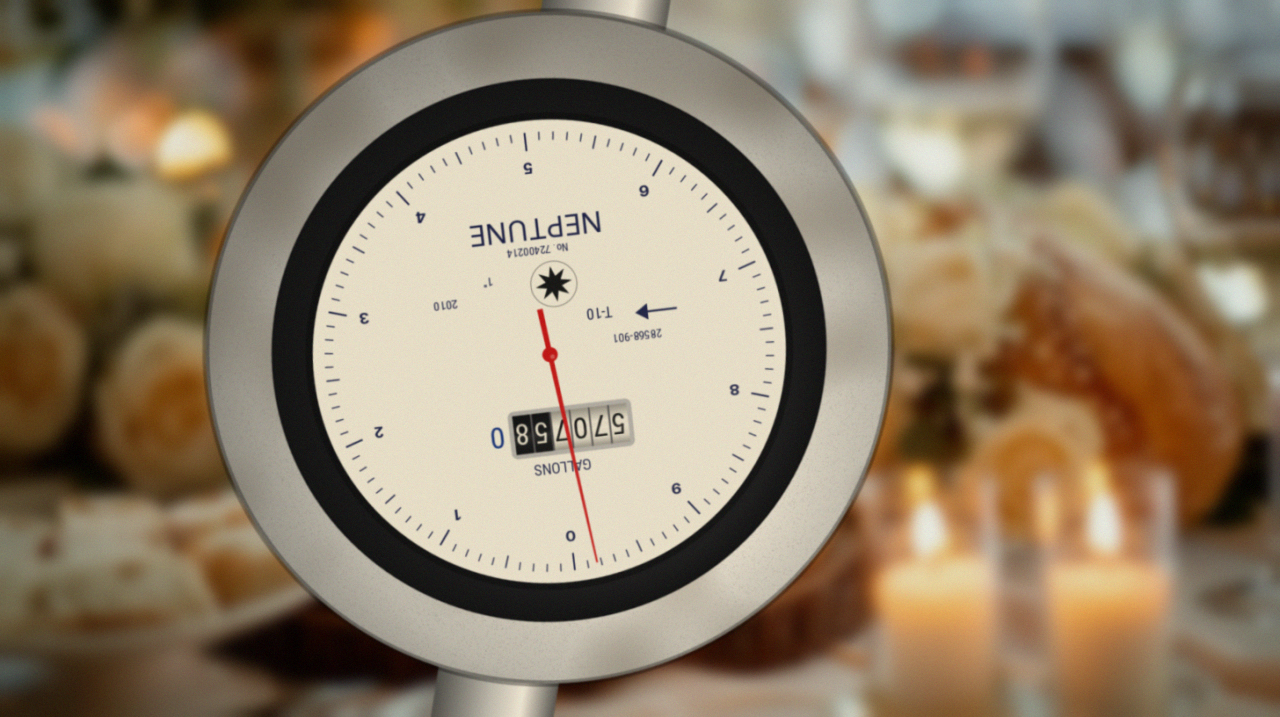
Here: 5707579.8gal
